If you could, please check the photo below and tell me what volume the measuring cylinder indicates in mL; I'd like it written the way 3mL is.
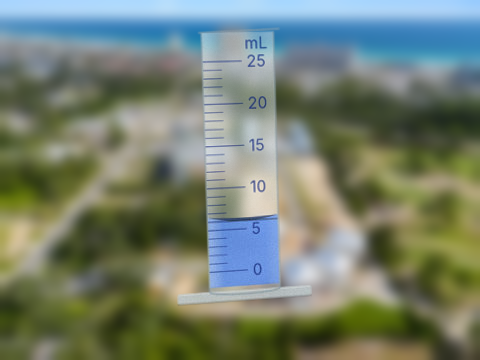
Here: 6mL
